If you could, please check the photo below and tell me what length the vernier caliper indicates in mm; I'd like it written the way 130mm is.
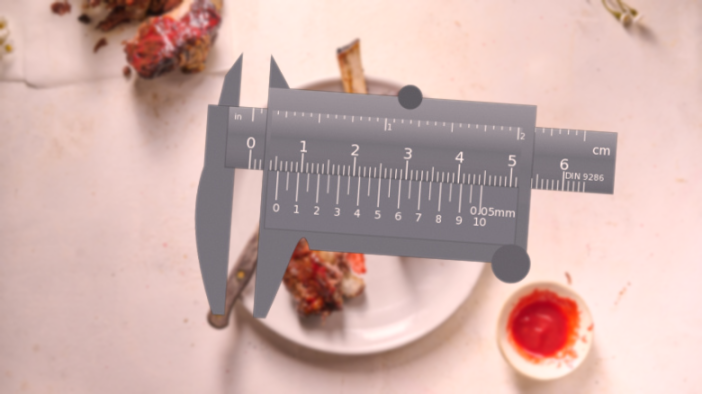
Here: 5.5mm
